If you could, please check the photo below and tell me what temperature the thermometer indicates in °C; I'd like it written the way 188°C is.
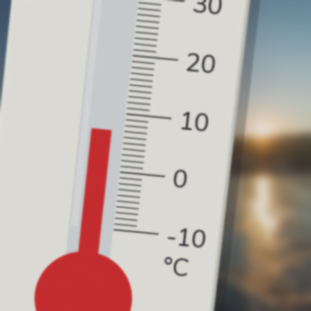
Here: 7°C
